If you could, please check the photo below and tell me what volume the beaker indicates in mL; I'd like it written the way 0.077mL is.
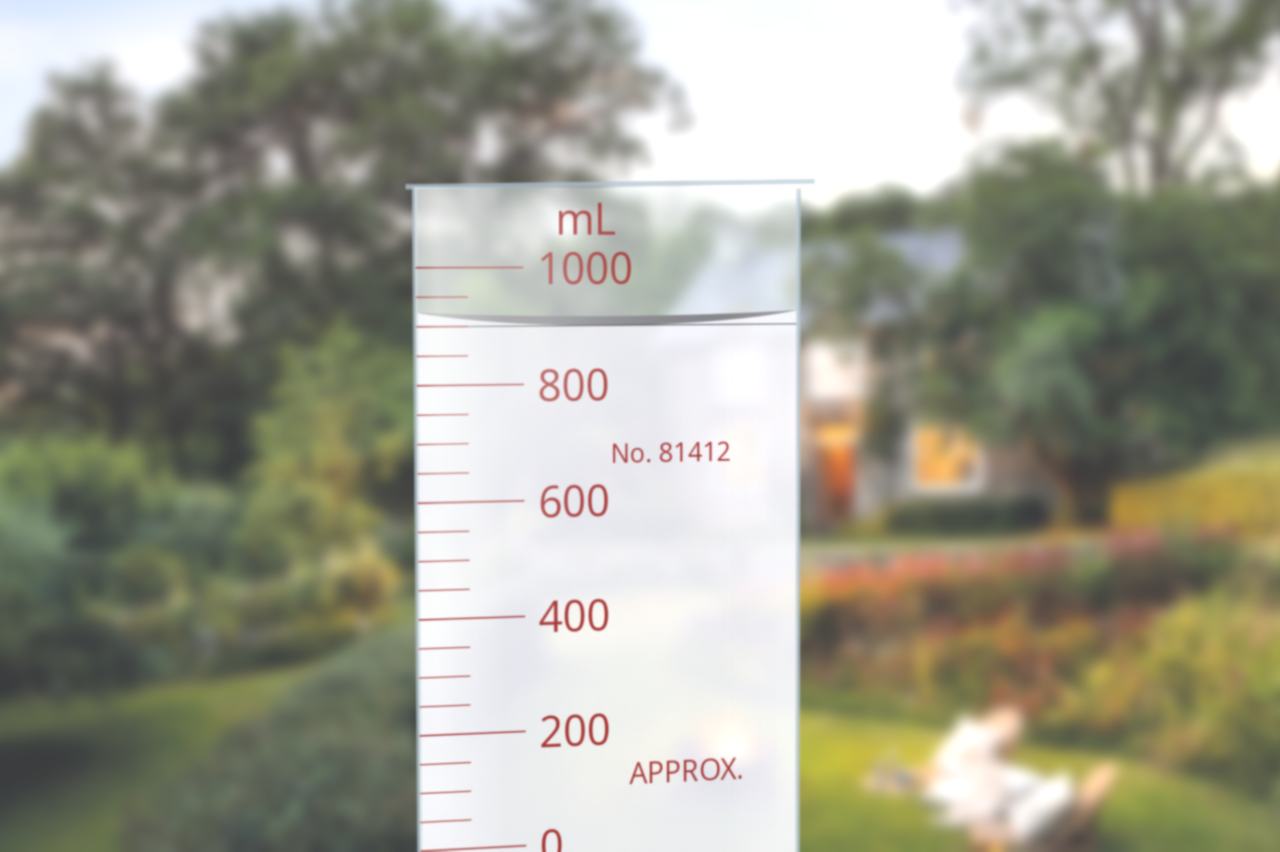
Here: 900mL
